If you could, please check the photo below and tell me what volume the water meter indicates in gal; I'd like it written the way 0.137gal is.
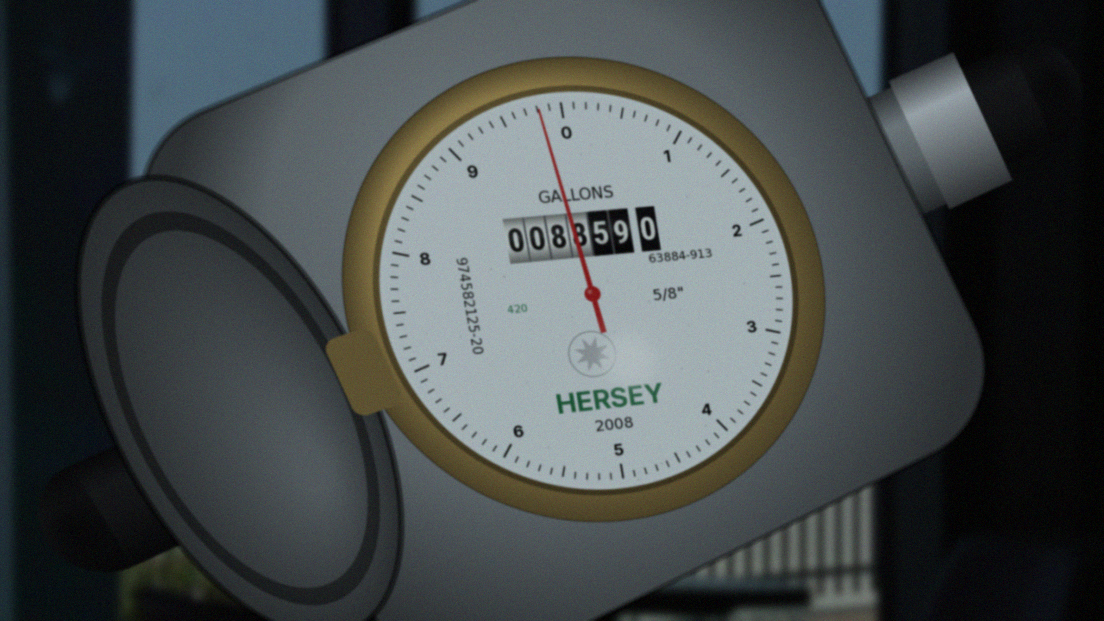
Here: 88589.8gal
